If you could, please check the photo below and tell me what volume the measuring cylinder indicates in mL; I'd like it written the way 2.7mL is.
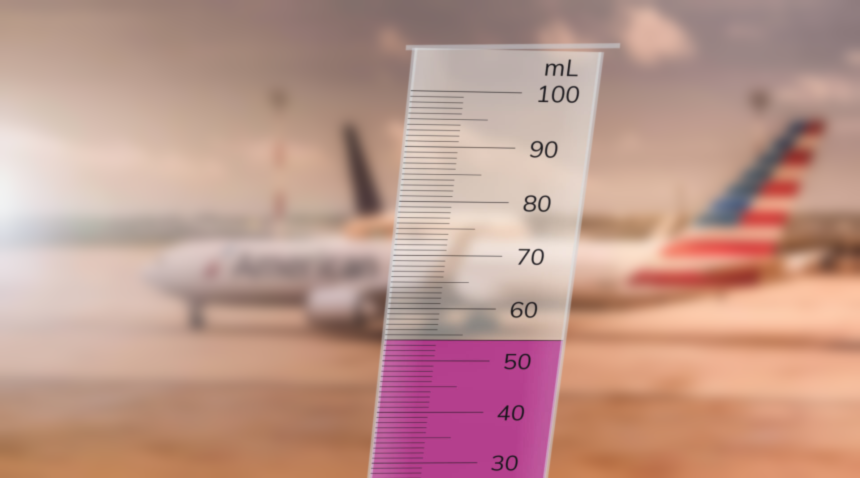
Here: 54mL
